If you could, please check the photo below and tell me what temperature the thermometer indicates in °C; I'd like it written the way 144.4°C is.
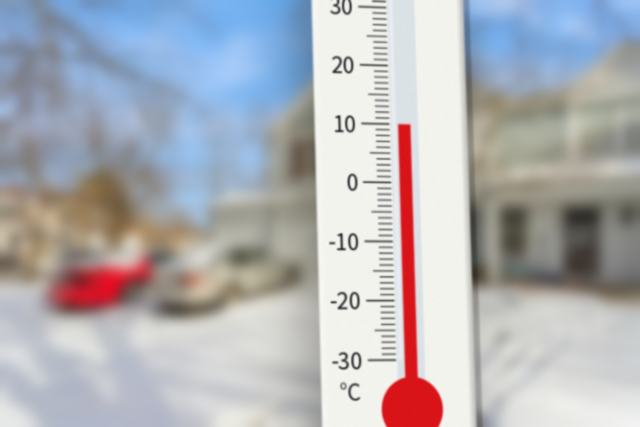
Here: 10°C
